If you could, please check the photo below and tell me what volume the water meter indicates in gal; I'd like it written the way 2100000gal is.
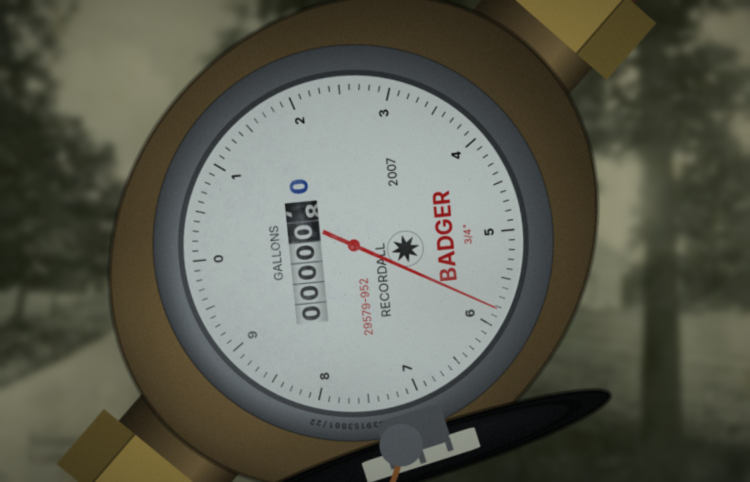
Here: 75.8gal
